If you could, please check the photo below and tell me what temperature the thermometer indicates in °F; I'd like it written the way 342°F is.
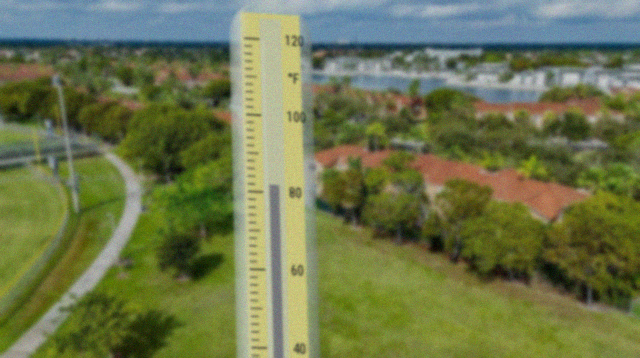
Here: 82°F
